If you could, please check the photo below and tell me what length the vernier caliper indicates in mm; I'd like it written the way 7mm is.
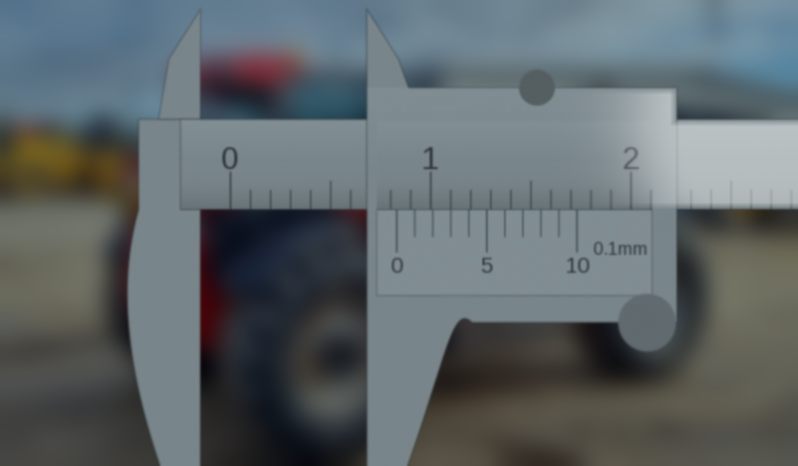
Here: 8.3mm
